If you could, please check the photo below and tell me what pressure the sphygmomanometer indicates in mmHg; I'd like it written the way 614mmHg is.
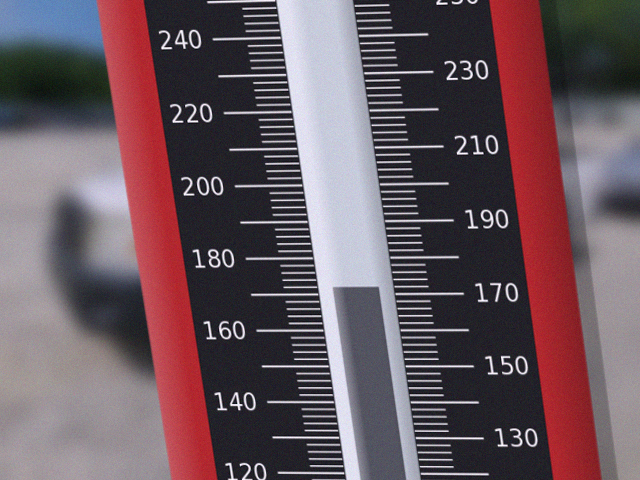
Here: 172mmHg
